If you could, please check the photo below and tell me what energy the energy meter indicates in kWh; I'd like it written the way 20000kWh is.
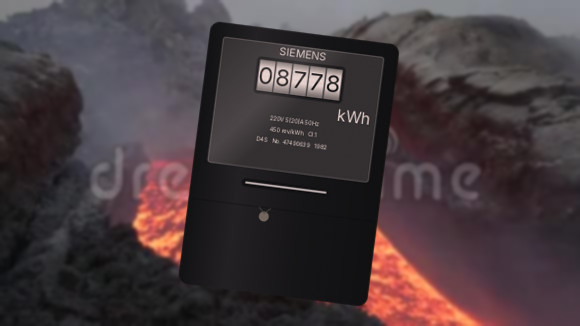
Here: 8778kWh
